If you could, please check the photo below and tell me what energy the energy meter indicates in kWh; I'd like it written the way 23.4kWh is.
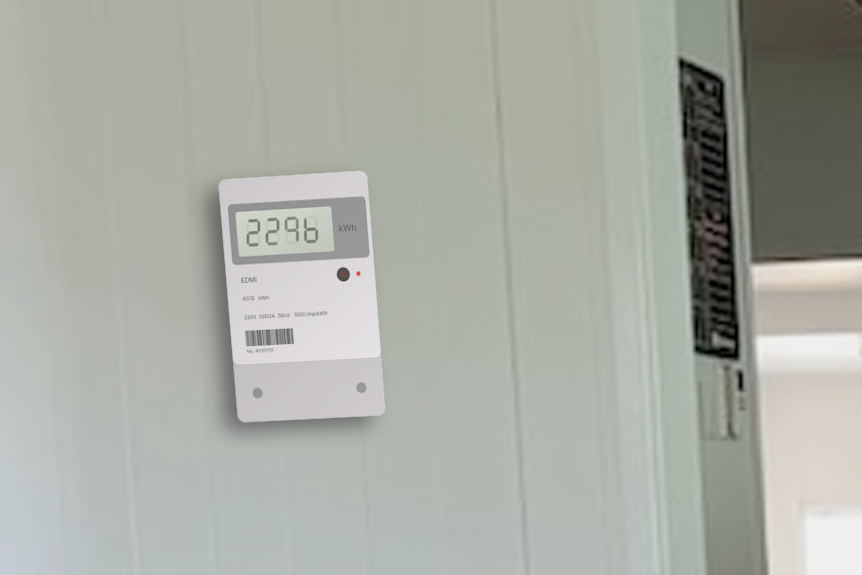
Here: 2296kWh
